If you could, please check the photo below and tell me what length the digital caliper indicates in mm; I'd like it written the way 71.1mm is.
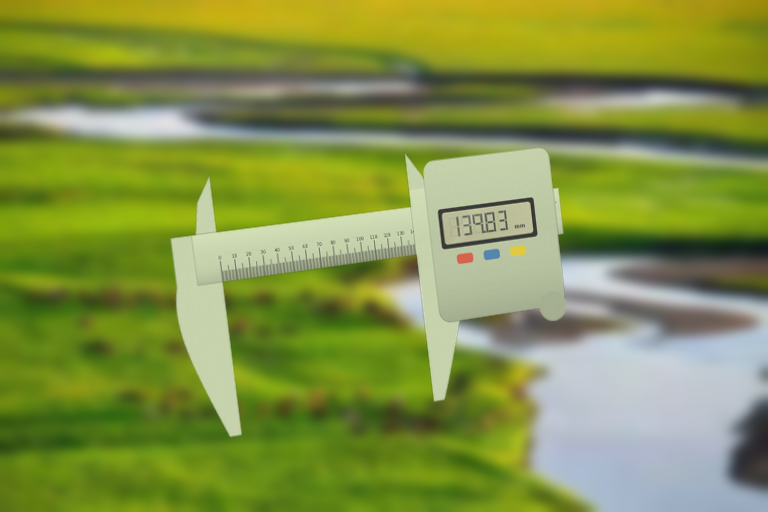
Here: 139.83mm
